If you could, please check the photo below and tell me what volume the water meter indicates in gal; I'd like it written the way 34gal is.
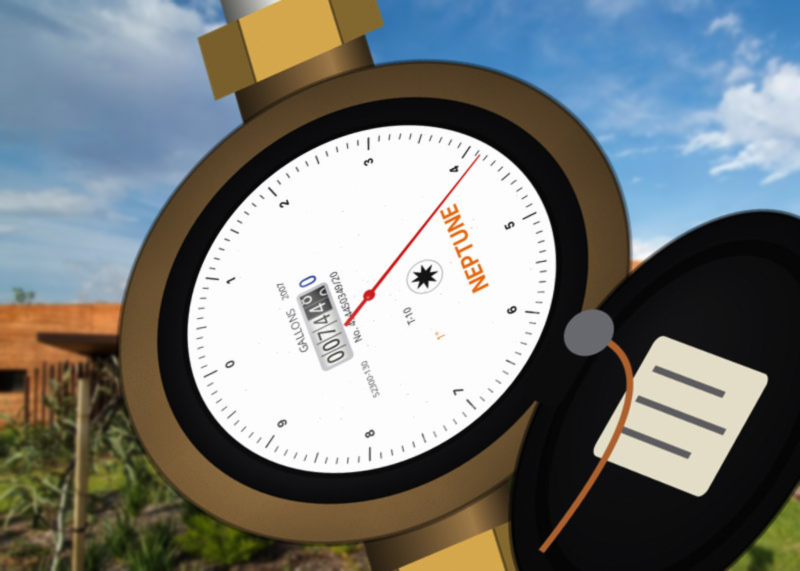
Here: 74484.1gal
